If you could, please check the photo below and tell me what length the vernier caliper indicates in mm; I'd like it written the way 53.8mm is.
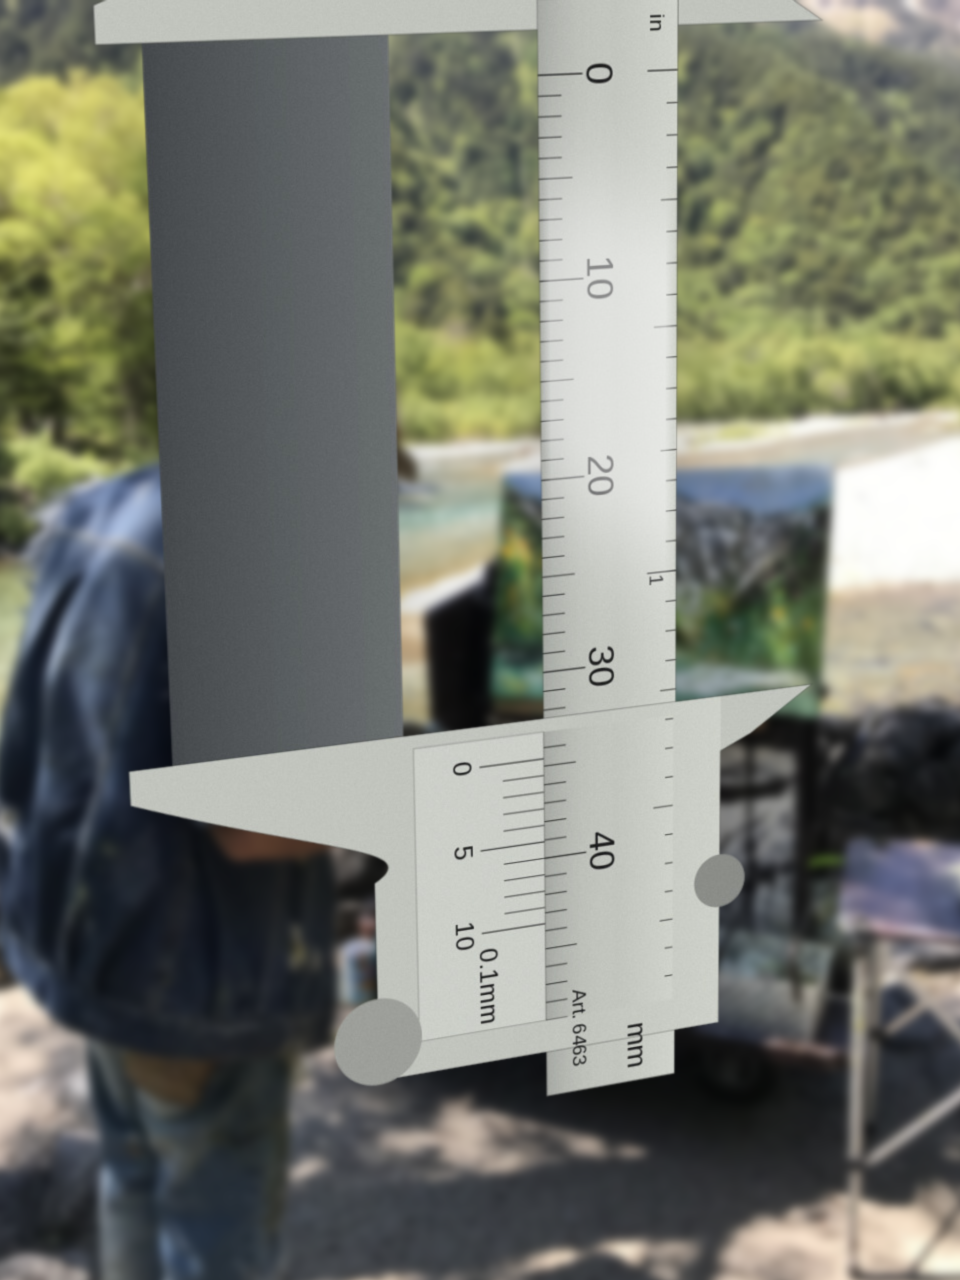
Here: 34.6mm
